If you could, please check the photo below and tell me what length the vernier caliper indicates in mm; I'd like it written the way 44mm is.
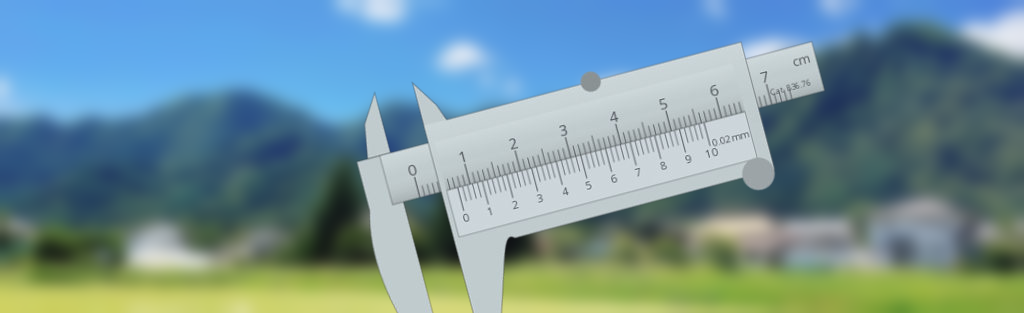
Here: 7.5mm
